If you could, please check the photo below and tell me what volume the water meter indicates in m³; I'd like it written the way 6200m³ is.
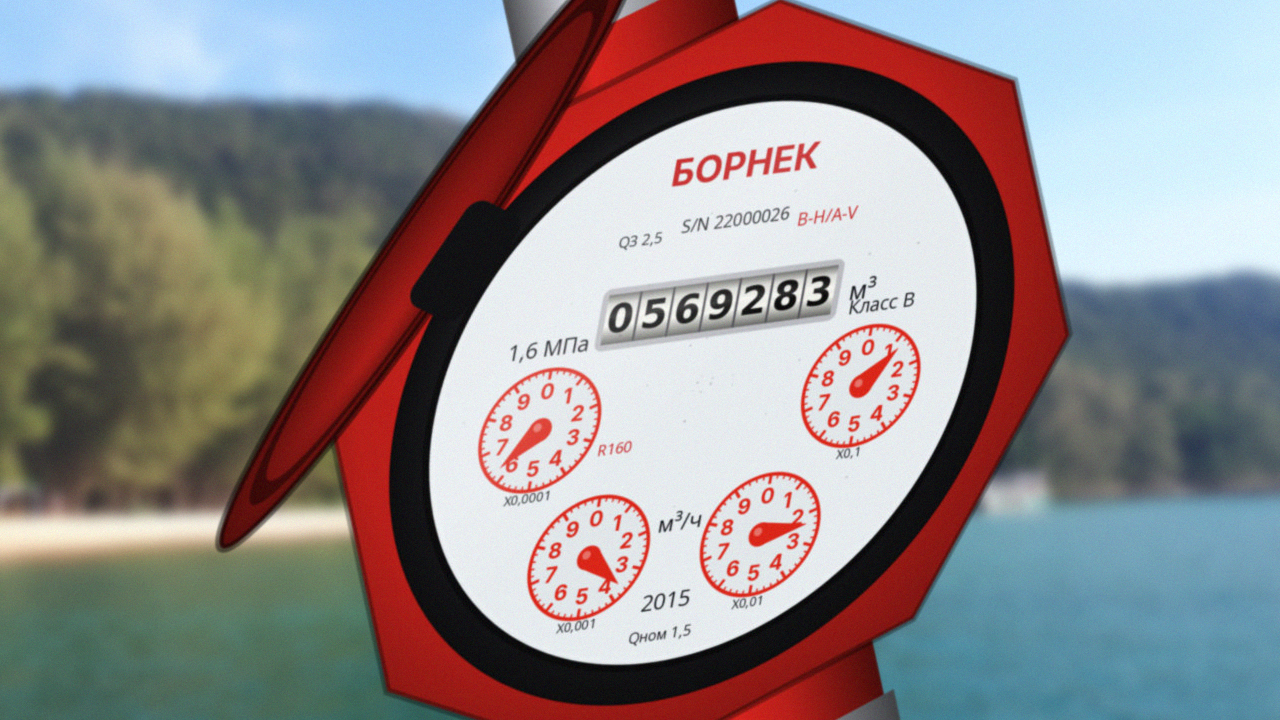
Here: 569283.1236m³
